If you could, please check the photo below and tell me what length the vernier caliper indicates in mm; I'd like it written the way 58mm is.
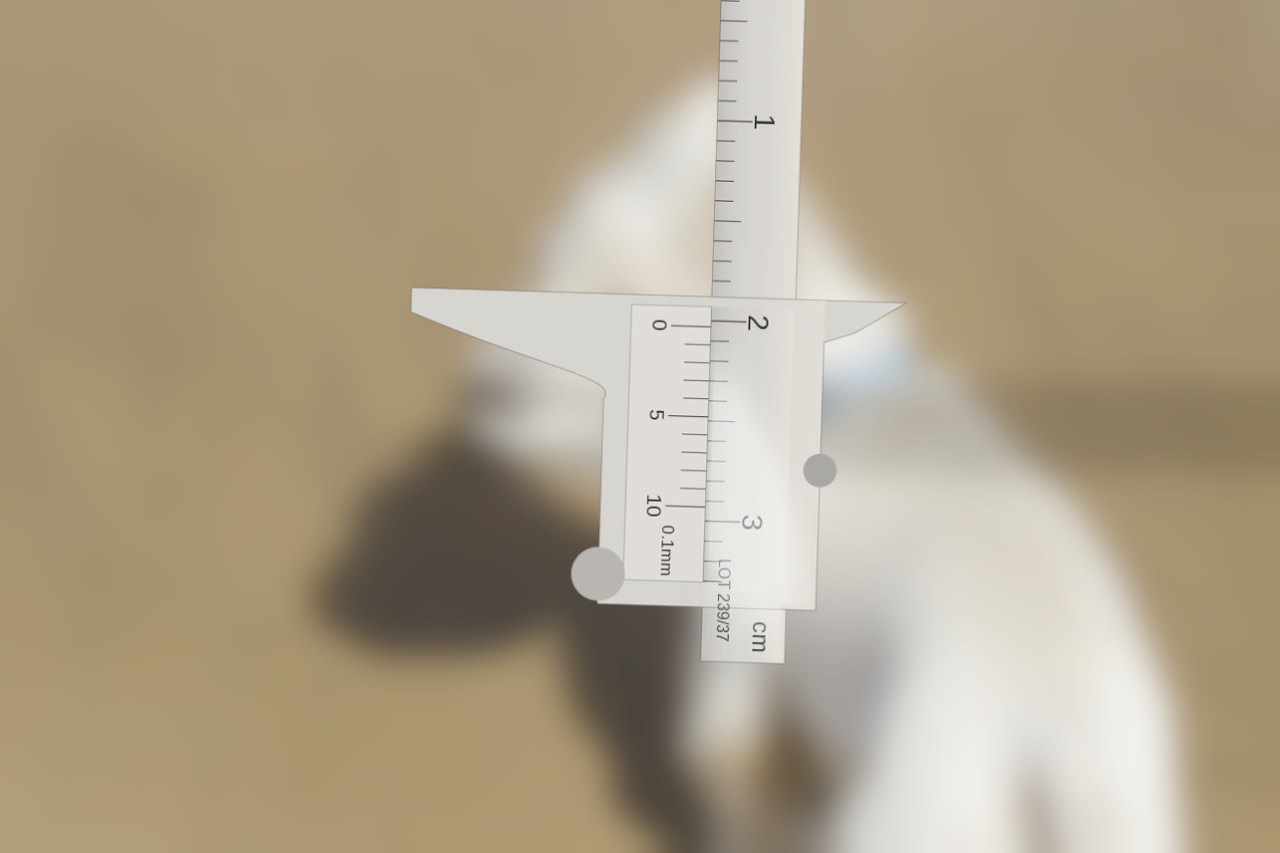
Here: 20.3mm
